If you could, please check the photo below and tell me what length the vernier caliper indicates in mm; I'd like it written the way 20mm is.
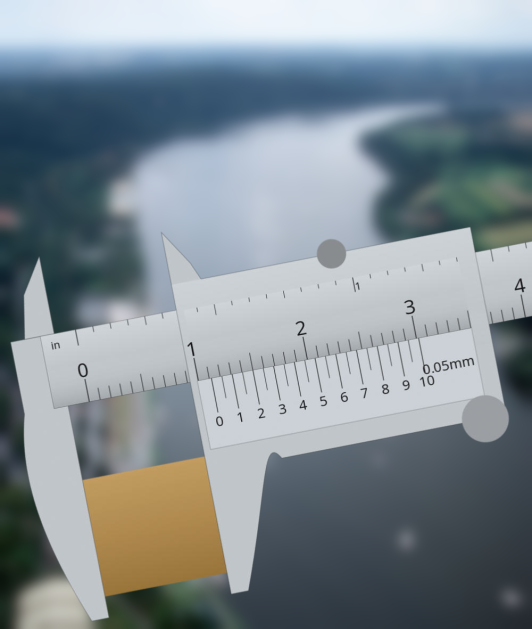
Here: 11.2mm
